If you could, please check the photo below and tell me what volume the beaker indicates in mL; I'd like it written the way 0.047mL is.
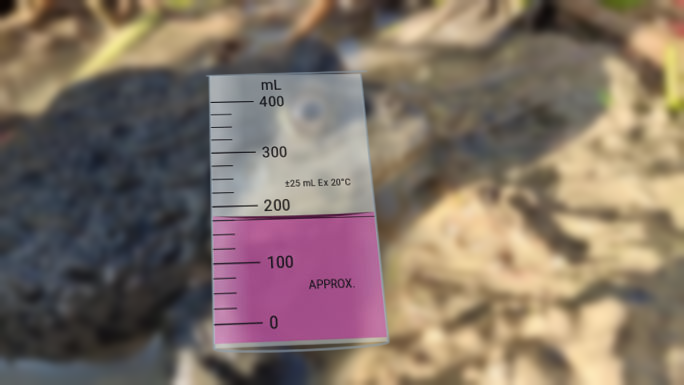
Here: 175mL
